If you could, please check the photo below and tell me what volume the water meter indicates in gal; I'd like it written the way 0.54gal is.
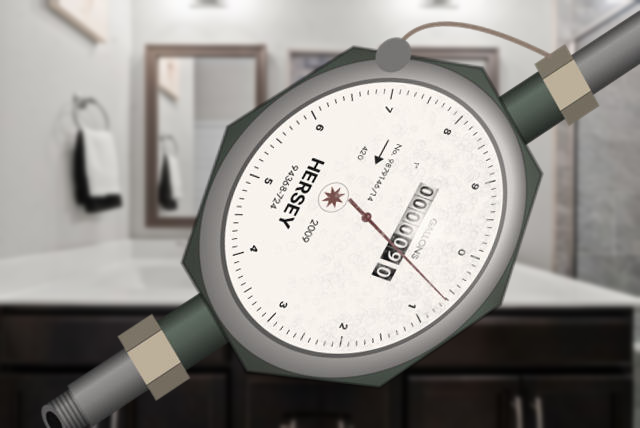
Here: 90.6gal
